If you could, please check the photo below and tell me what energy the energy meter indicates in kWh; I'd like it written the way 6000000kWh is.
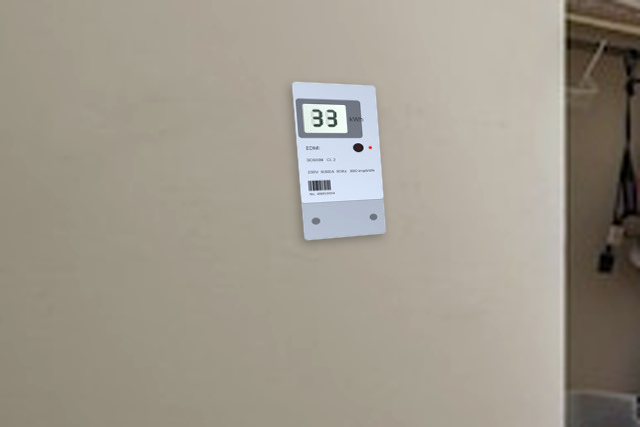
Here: 33kWh
